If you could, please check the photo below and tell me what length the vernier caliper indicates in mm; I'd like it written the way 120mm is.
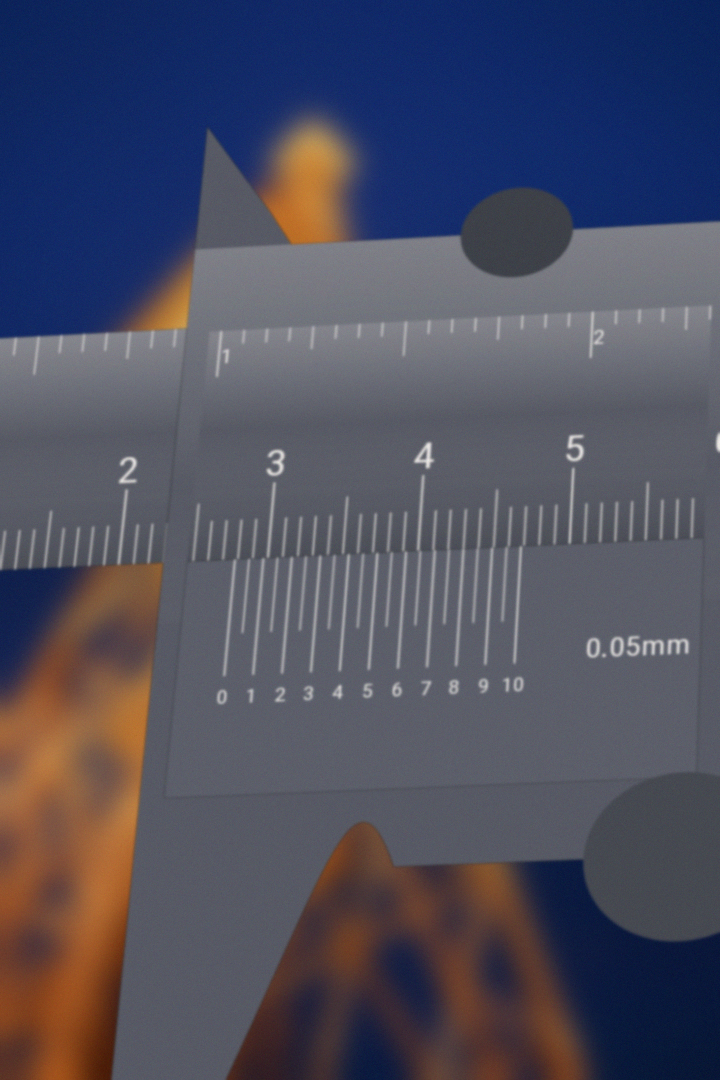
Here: 27.8mm
